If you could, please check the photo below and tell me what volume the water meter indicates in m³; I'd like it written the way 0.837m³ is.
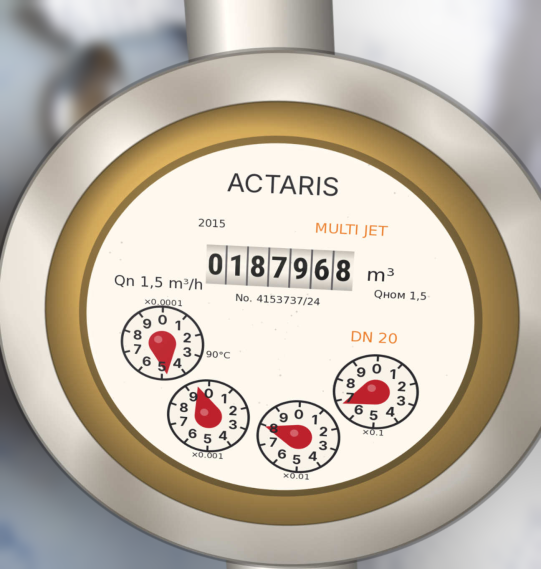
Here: 187968.6794m³
